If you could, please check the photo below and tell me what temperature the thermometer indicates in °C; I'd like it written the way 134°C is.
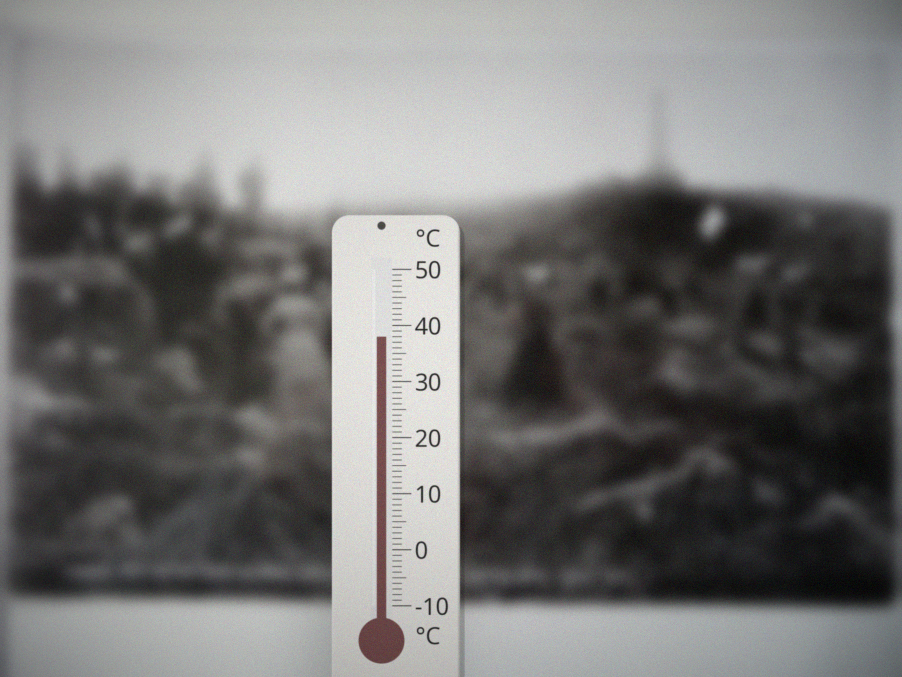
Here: 38°C
